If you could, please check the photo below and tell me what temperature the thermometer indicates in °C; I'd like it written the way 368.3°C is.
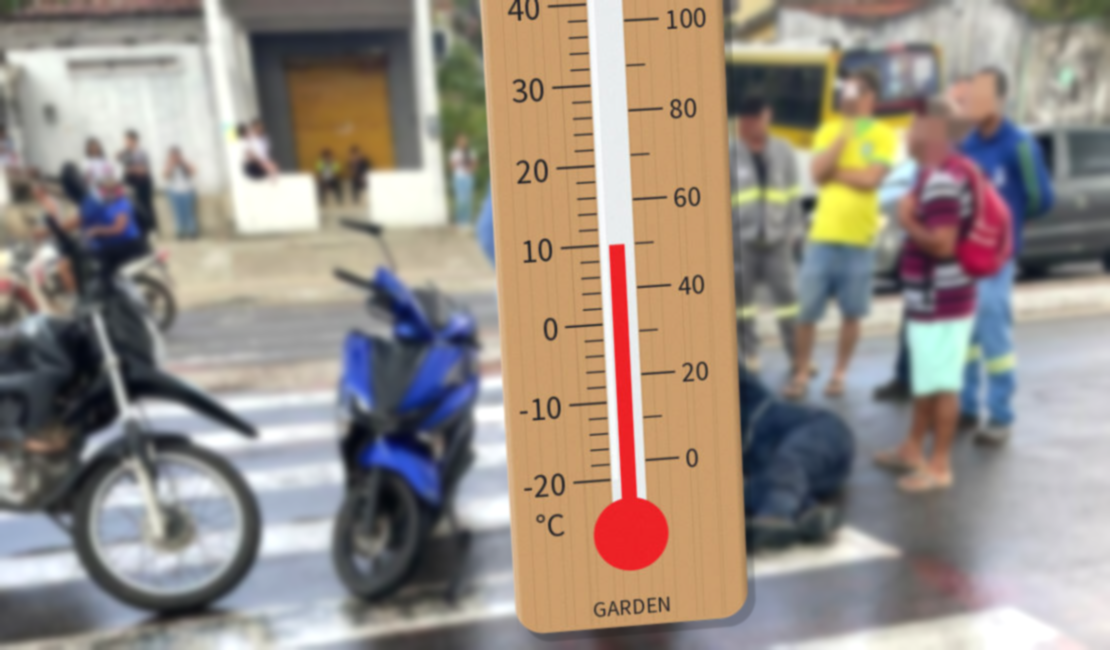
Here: 10°C
